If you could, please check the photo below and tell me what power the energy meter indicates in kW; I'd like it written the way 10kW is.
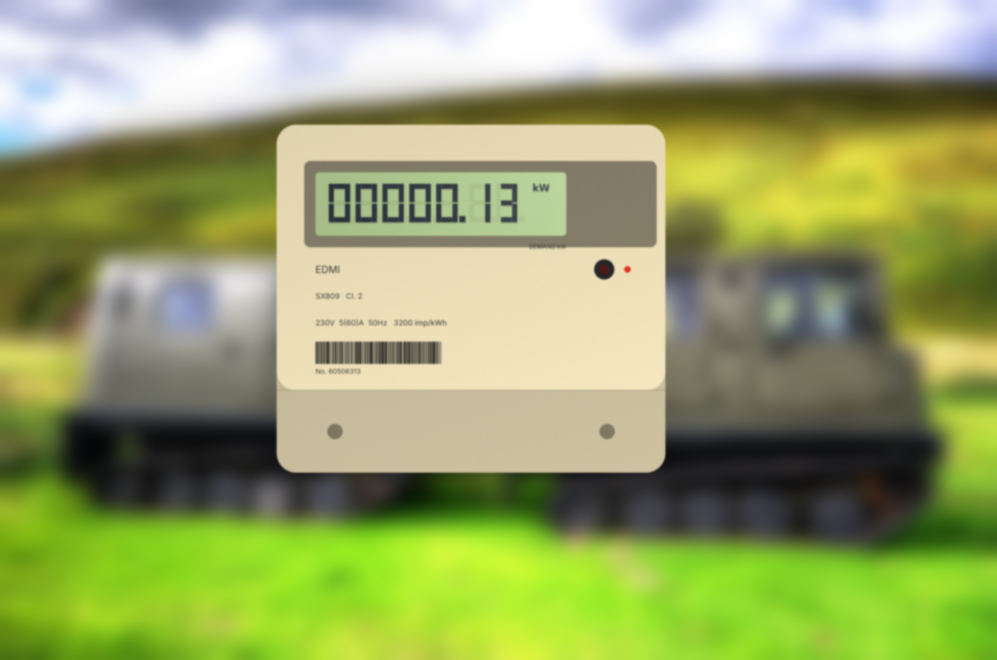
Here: 0.13kW
